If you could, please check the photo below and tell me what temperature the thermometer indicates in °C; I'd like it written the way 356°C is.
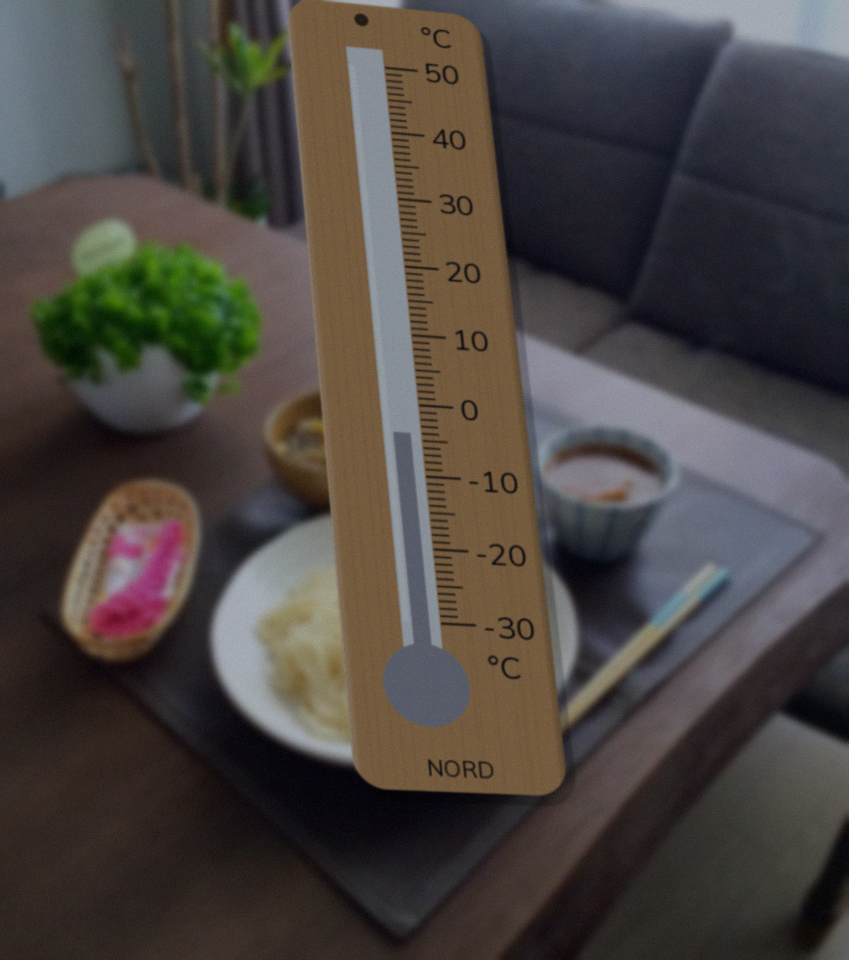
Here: -4°C
